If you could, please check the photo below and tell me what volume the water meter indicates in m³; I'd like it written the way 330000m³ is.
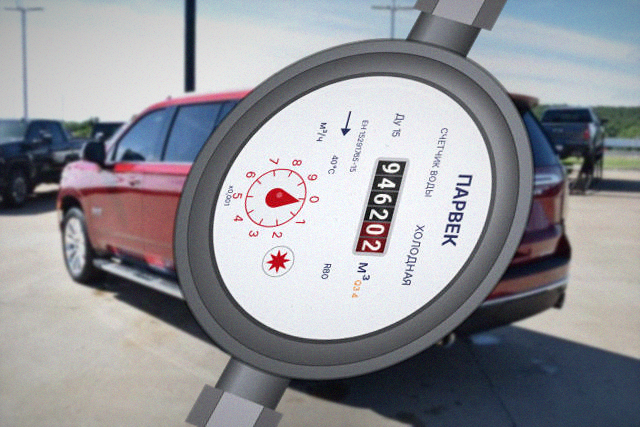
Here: 9462.020m³
